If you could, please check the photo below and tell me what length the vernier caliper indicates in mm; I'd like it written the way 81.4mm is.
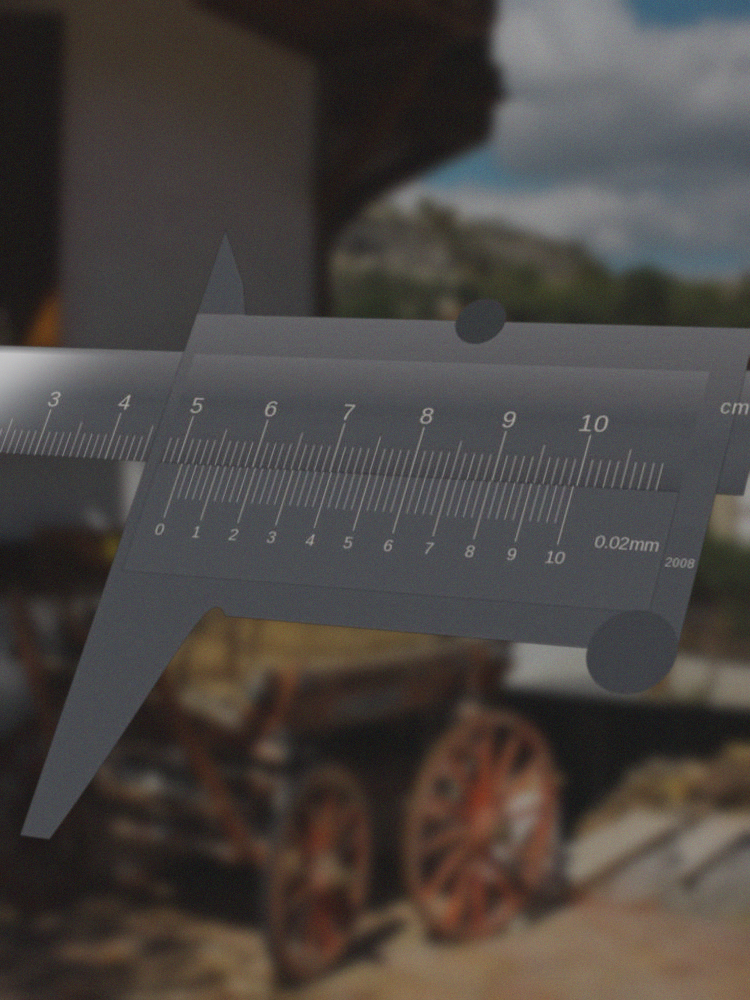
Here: 50.6mm
